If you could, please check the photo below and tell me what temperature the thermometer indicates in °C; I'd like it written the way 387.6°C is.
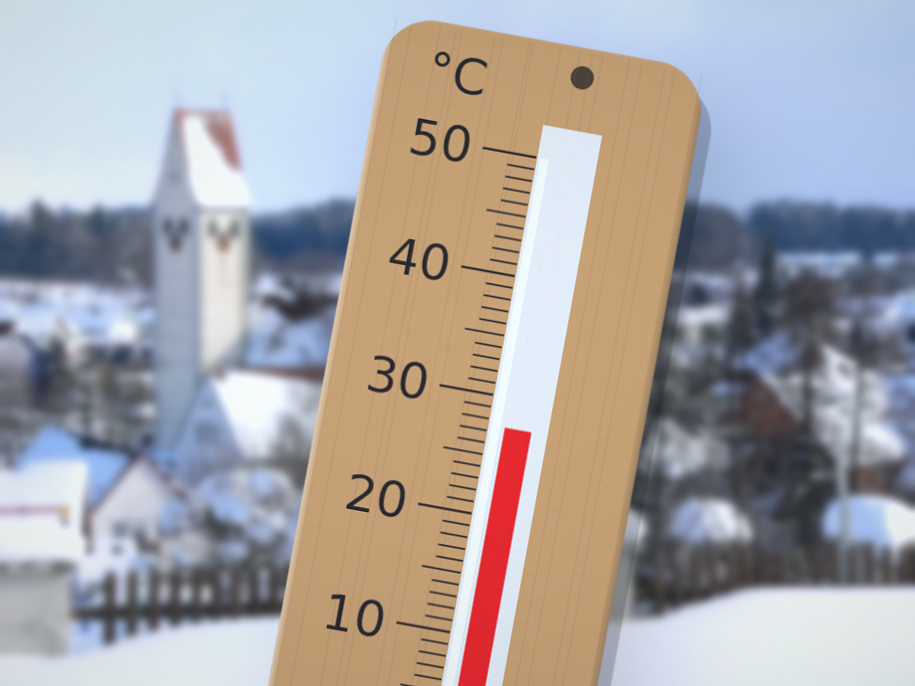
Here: 27.5°C
